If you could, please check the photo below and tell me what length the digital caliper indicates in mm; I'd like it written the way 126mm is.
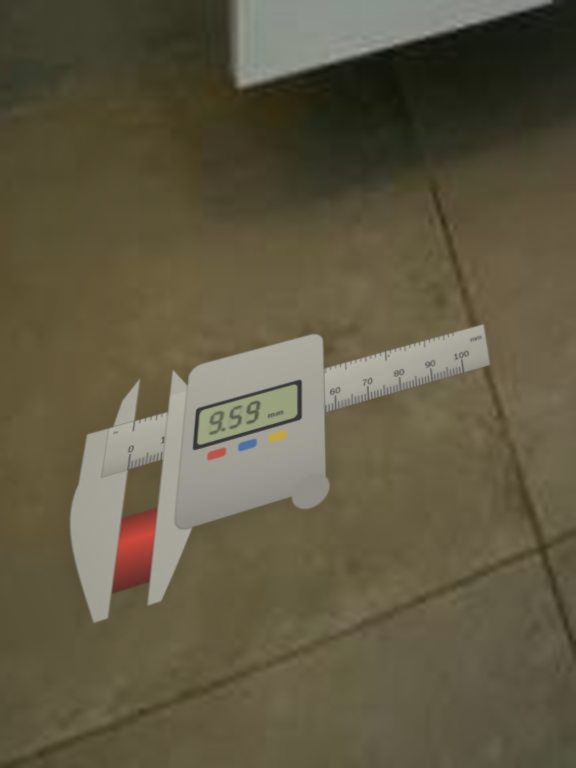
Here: 9.59mm
